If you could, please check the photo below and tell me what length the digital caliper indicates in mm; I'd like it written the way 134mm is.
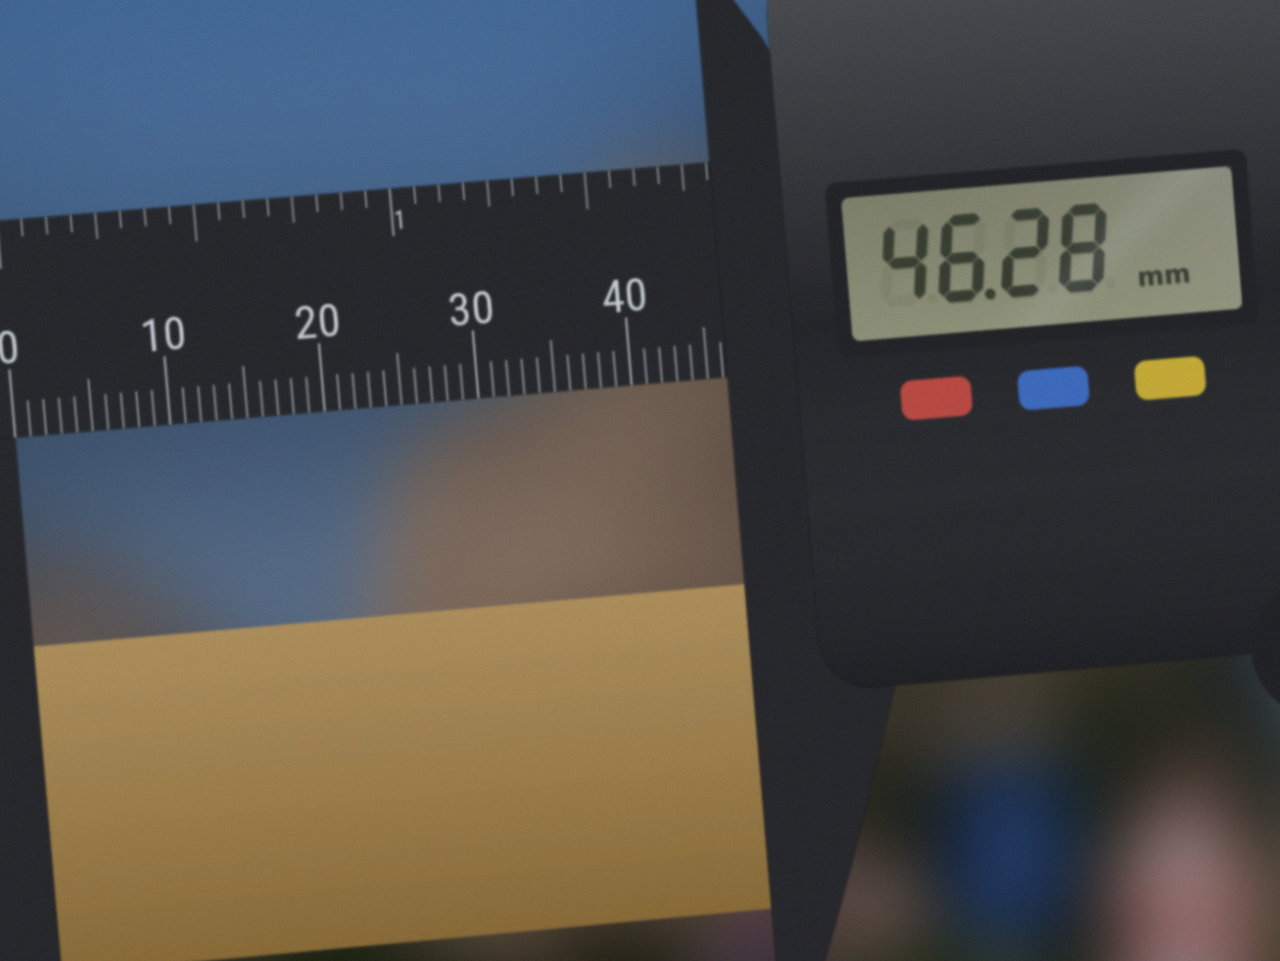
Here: 46.28mm
